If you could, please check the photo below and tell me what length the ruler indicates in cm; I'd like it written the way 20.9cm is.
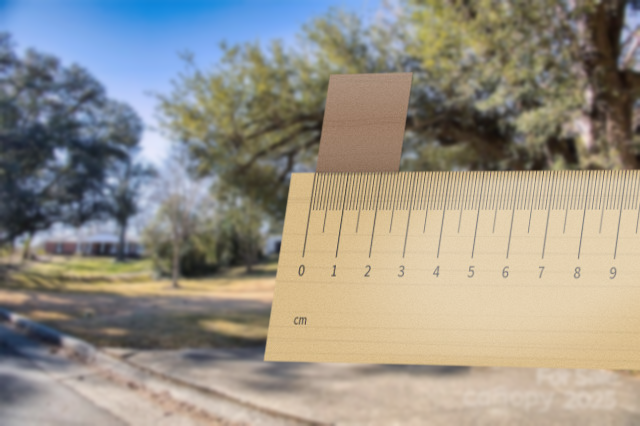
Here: 2.5cm
